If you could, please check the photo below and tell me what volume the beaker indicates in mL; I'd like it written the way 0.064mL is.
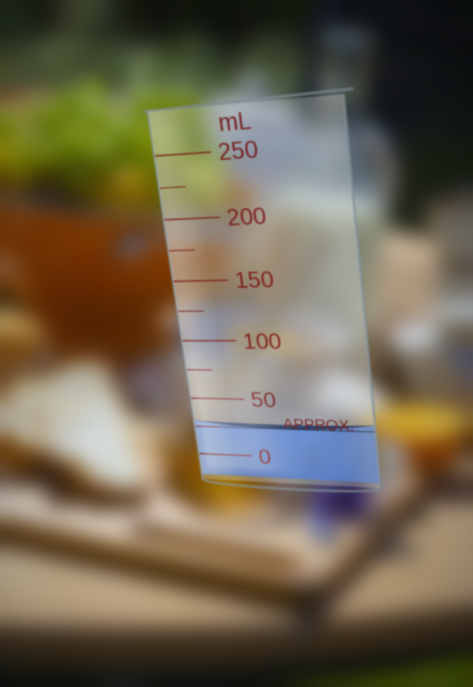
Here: 25mL
